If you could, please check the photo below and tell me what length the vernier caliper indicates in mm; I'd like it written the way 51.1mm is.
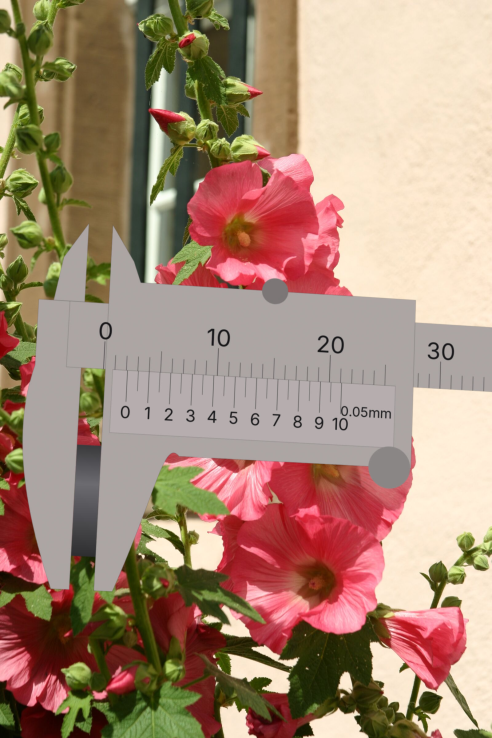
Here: 2.1mm
